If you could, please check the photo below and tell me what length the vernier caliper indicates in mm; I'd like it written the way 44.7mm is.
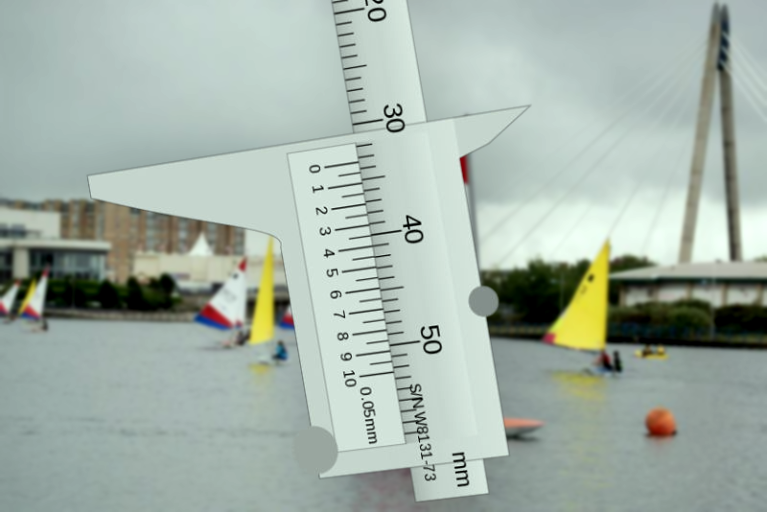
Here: 33.4mm
